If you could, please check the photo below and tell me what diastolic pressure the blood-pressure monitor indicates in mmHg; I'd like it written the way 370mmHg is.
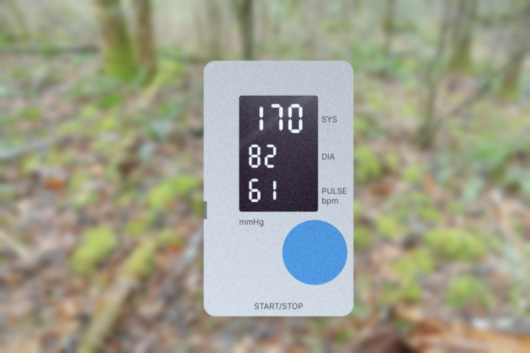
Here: 82mmHg
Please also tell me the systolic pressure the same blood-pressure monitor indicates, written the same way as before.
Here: 170mmHg
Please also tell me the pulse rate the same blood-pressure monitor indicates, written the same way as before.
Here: 61bpm
